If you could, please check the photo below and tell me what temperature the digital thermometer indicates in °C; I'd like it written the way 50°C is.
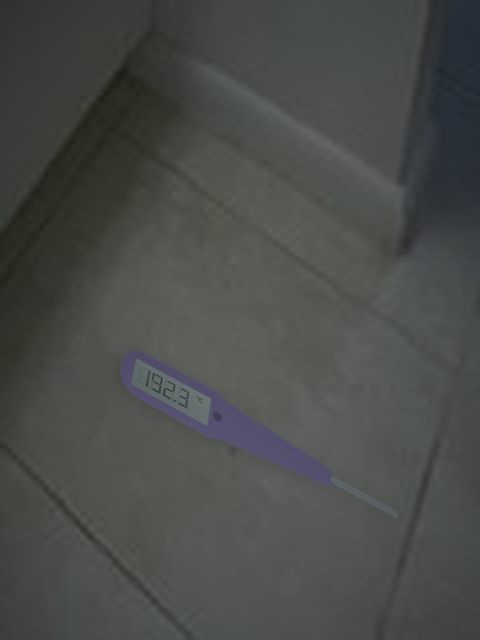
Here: 192.3°C
